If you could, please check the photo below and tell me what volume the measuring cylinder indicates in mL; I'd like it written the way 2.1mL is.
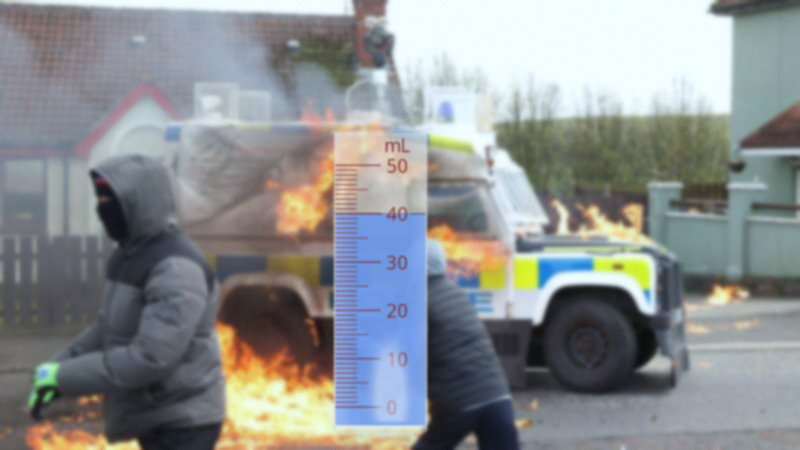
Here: 40mL
